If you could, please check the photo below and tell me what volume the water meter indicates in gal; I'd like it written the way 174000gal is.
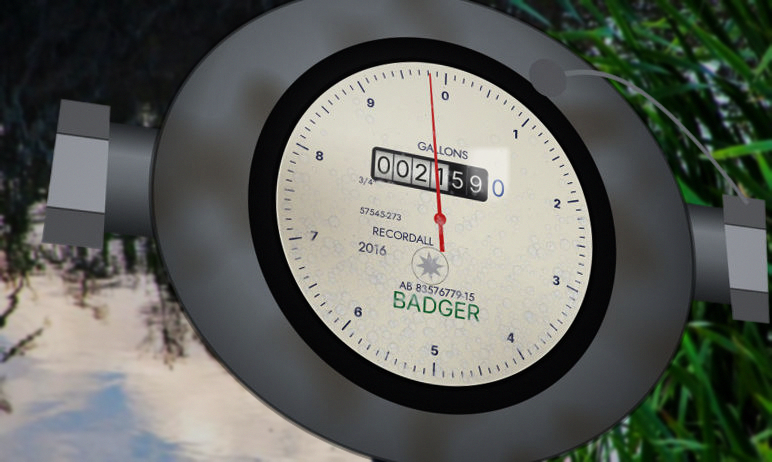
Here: 21589.8gal
